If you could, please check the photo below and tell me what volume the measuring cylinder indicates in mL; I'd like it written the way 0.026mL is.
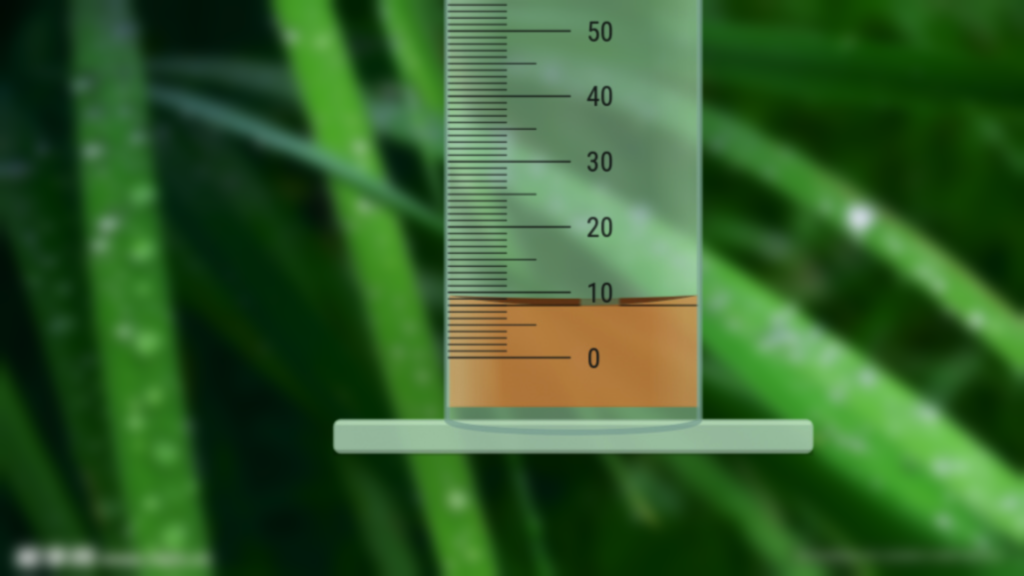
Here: 8mL
